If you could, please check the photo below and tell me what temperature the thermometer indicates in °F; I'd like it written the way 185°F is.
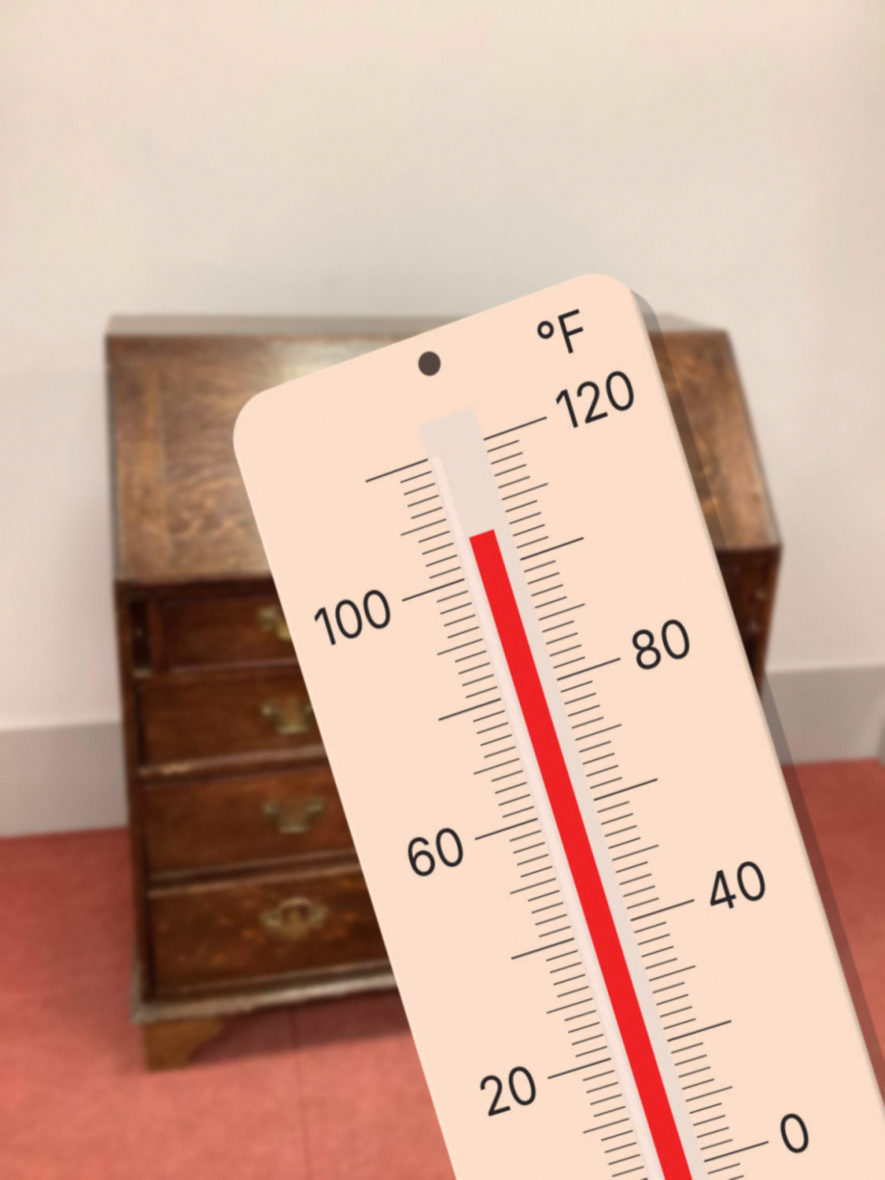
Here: 106°F
